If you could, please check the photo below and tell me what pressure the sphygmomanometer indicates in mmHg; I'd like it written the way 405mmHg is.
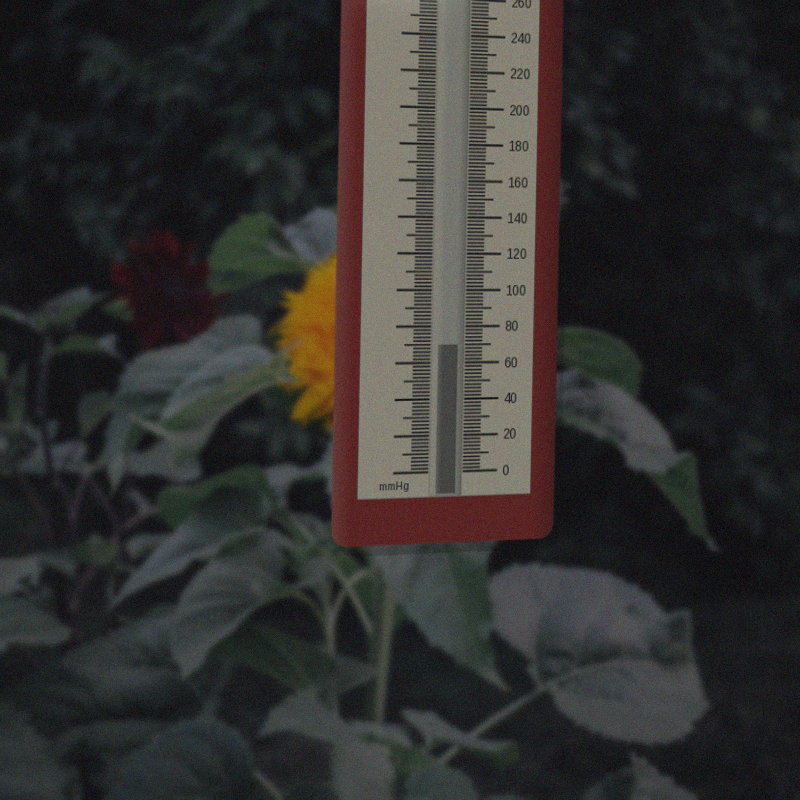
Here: 70mmHg
